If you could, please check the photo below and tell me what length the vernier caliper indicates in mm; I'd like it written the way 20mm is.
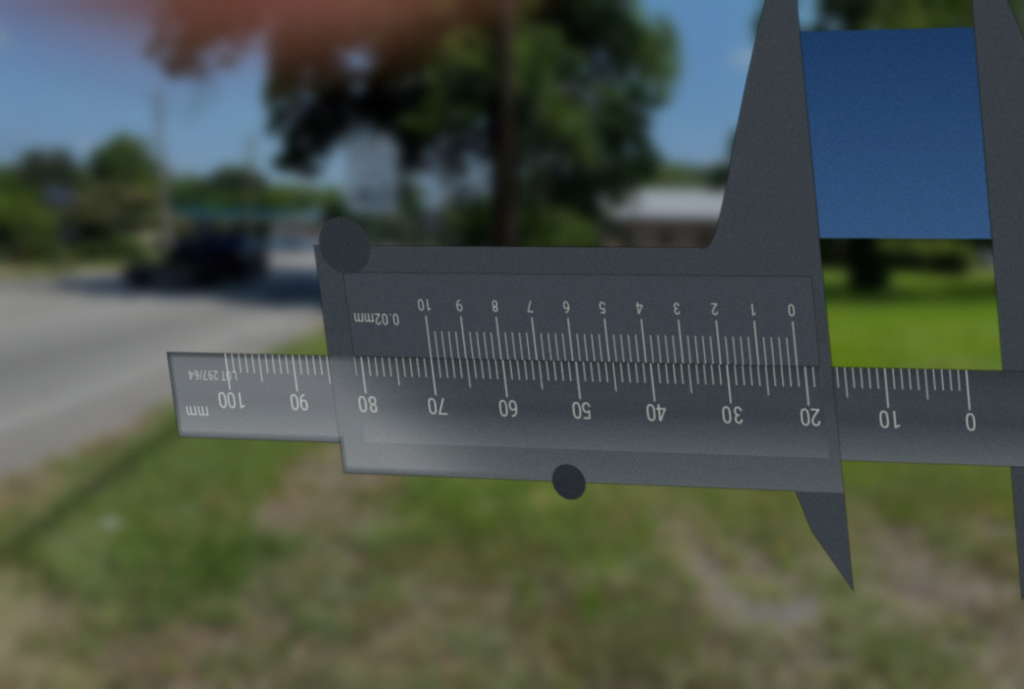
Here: 21.0mm
